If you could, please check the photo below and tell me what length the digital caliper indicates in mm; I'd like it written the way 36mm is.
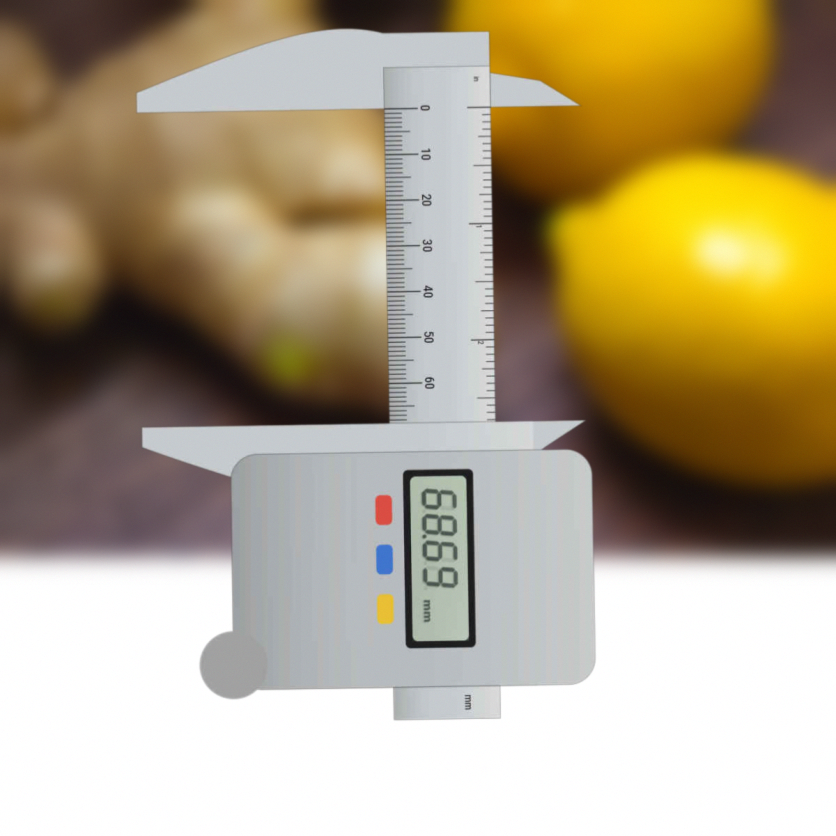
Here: 68.69mm
